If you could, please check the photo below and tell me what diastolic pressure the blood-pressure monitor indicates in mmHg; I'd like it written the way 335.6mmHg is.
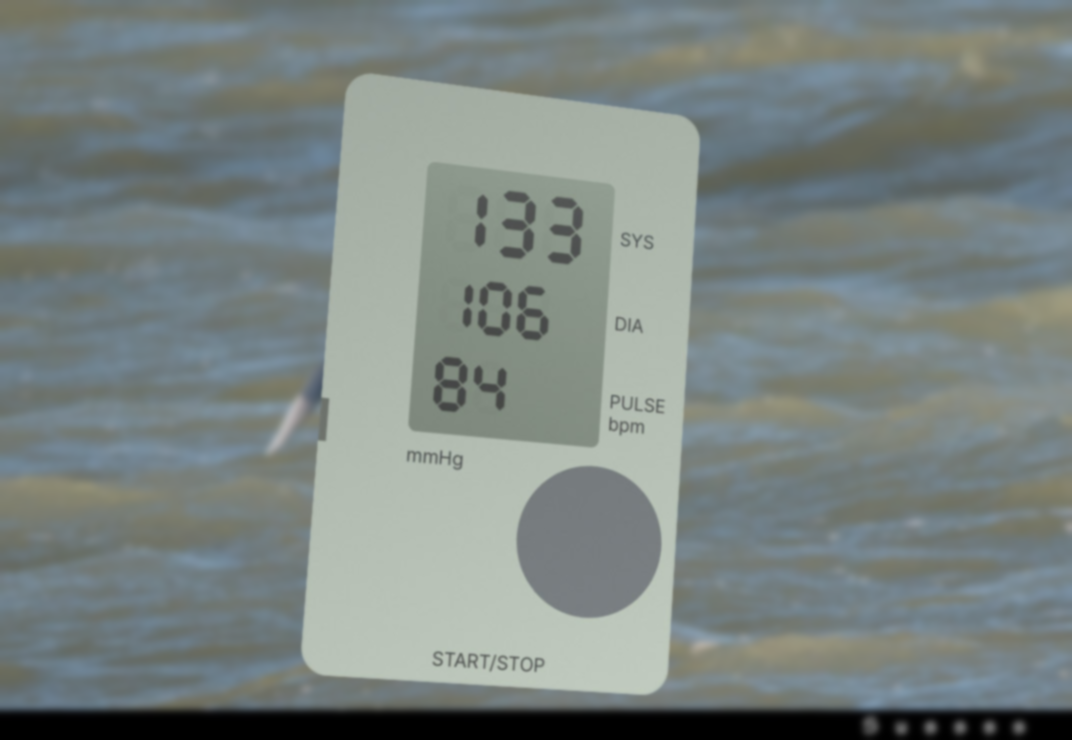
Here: 106mmHg
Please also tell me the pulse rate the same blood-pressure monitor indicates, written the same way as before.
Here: 84bpm
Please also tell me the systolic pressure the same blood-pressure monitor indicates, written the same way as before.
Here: 133mmHg
